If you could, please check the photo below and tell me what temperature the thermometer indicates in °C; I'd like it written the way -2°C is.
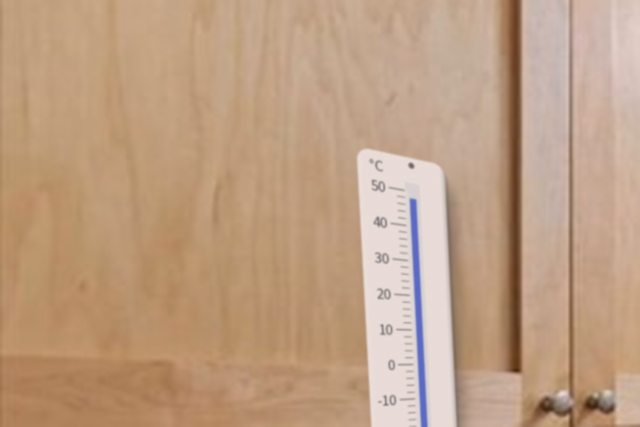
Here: 48°C
